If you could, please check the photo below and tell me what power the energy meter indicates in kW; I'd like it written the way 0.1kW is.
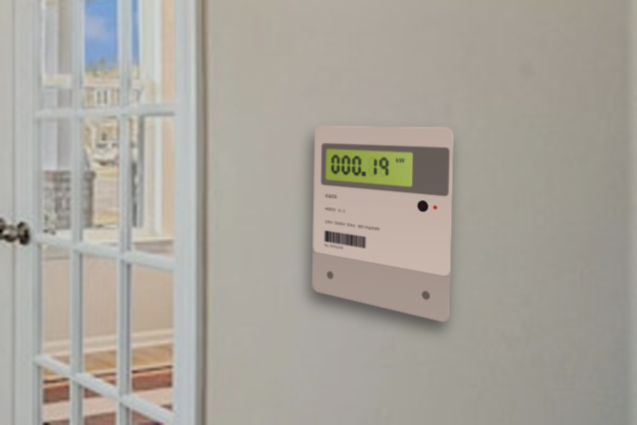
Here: 0.19kW
